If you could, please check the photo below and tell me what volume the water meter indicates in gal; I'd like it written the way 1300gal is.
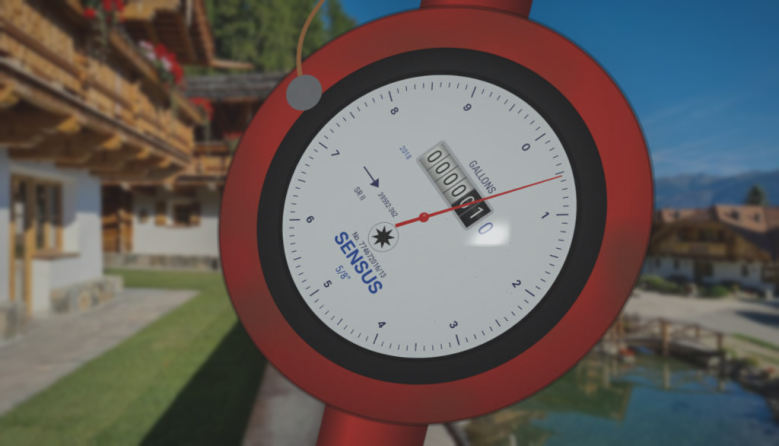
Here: 10.5gal
